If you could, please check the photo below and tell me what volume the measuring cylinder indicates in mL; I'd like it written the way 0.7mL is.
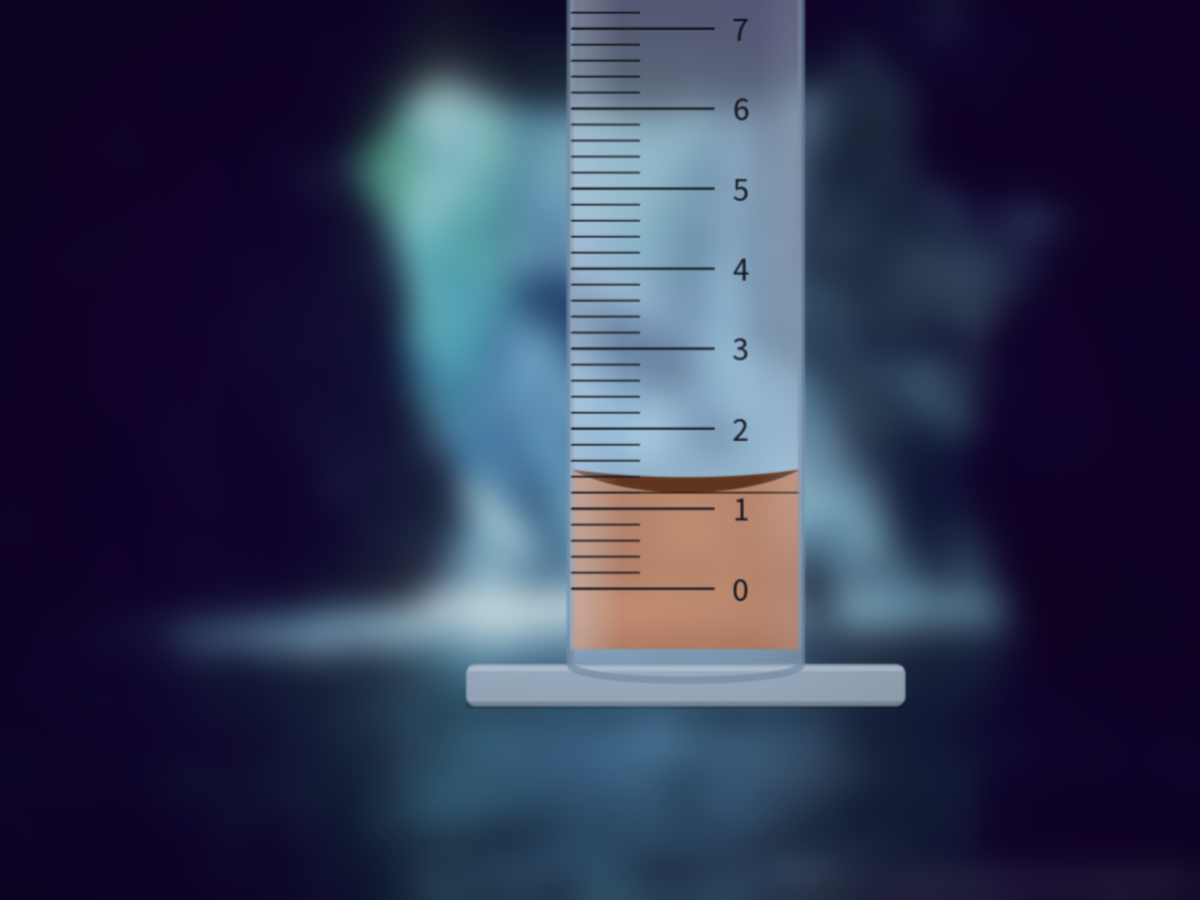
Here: 1.2mL
